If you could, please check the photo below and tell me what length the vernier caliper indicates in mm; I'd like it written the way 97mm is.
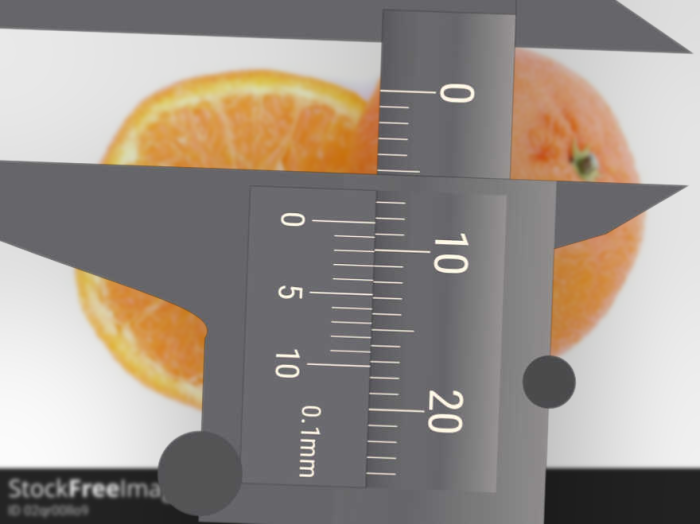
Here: 8.3mm
